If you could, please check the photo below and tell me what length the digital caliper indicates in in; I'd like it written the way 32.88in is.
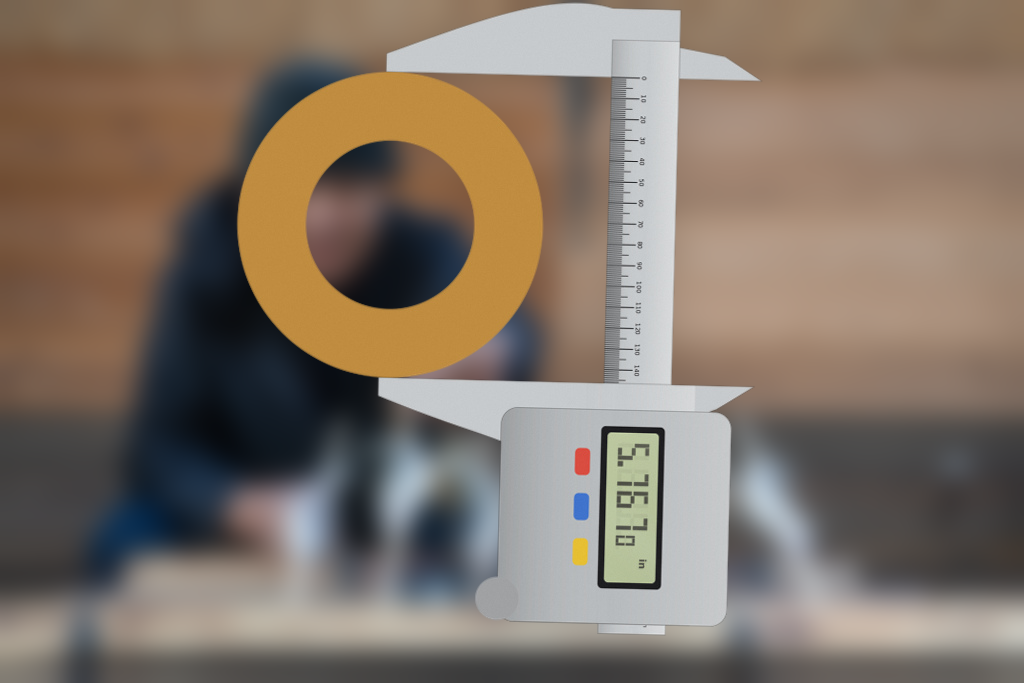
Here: 5.7670in
